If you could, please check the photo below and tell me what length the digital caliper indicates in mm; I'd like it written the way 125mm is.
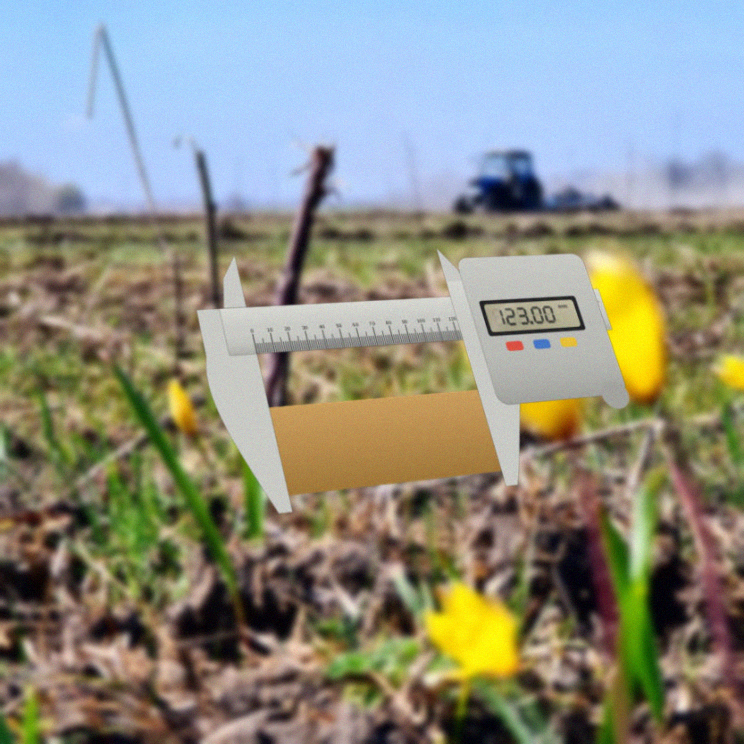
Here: 123.00mm
